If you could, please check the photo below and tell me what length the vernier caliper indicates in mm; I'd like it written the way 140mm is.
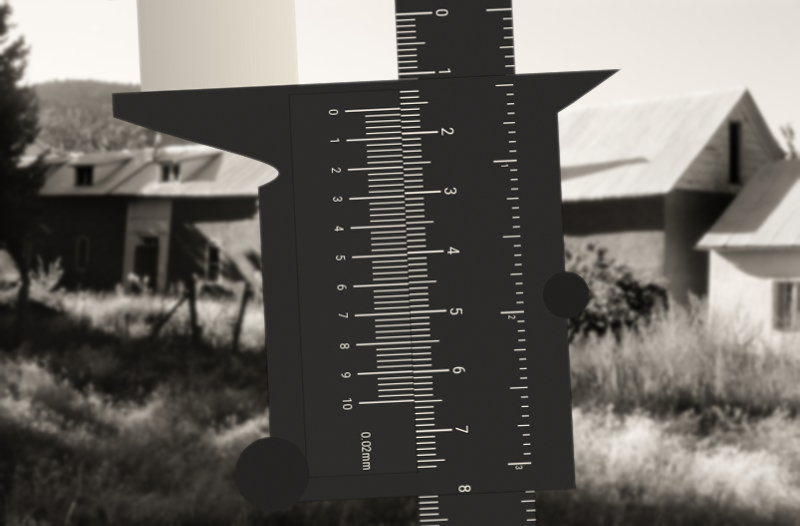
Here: 15.8mm
